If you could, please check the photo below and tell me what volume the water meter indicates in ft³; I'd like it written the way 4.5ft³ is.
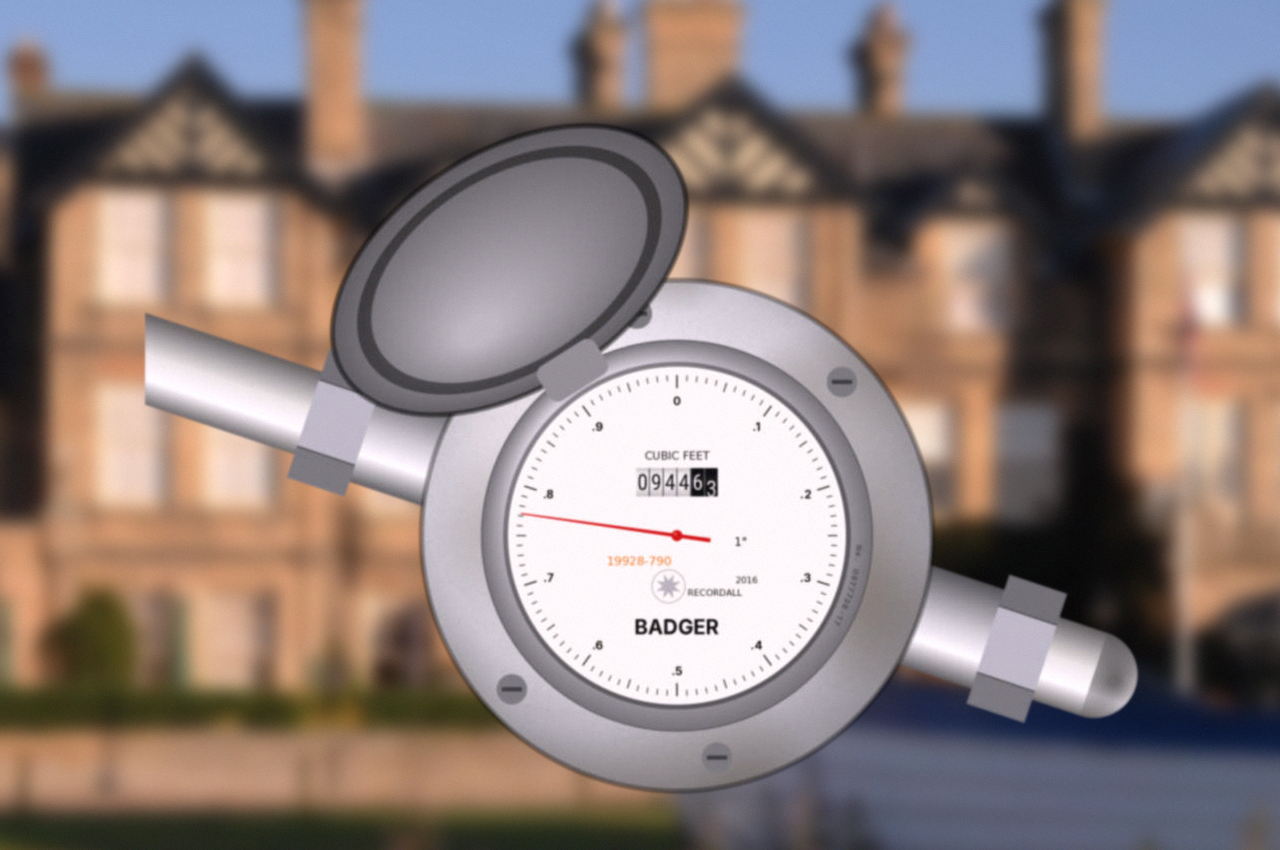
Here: 94462.77ft³
